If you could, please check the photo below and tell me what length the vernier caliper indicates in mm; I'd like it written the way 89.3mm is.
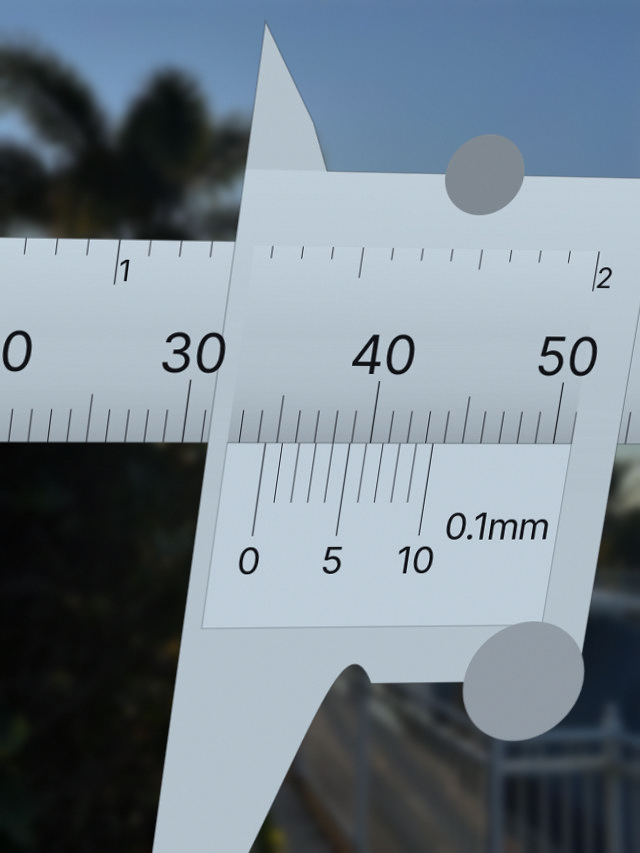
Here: 34.4mm
